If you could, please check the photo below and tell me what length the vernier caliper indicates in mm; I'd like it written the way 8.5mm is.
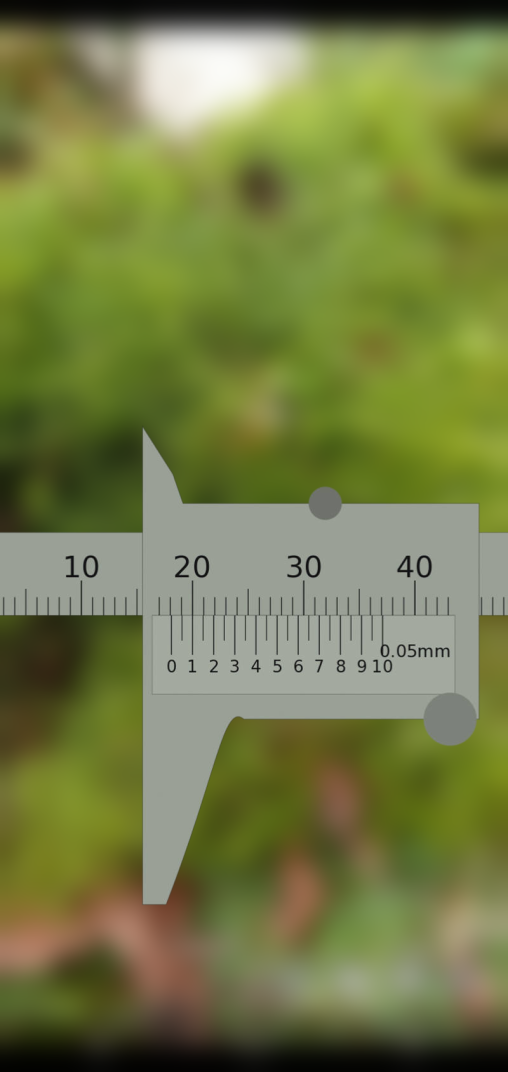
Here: 18.1mm
